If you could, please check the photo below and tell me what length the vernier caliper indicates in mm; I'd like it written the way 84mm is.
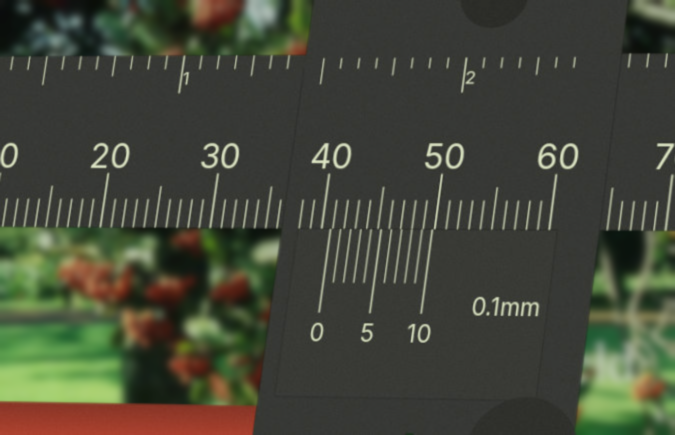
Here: 40.8mm
